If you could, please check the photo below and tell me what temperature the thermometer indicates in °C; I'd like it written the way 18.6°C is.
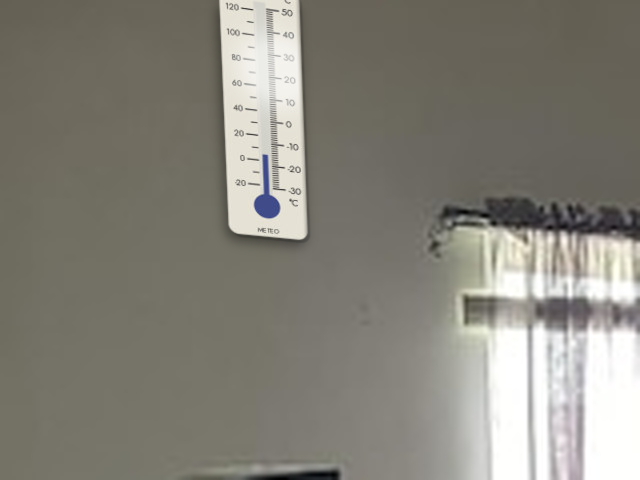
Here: -15°C
